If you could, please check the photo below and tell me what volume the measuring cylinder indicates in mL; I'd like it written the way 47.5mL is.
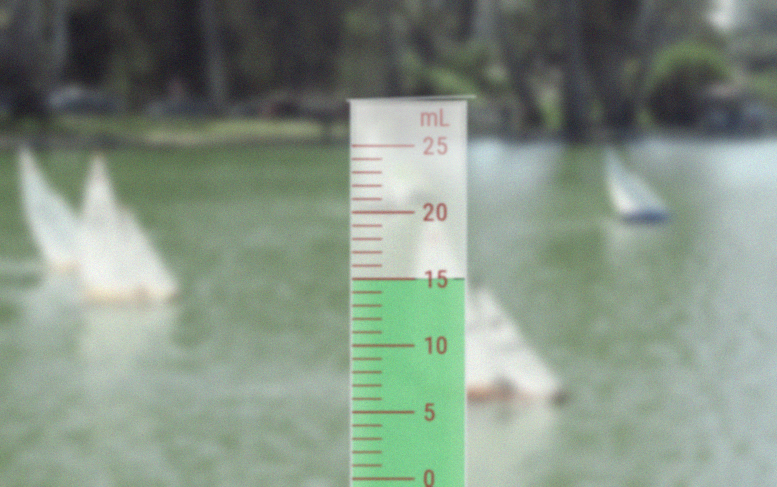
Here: 15mL
